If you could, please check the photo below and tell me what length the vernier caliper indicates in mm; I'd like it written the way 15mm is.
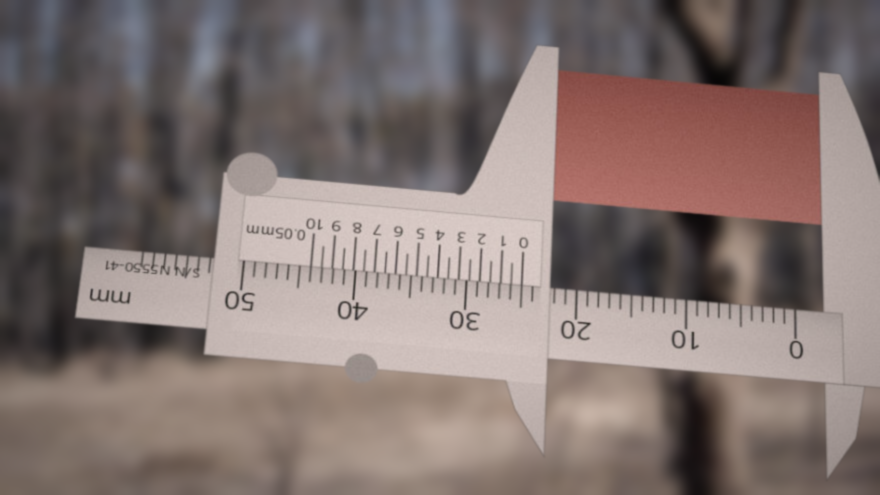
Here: 25.0mm
